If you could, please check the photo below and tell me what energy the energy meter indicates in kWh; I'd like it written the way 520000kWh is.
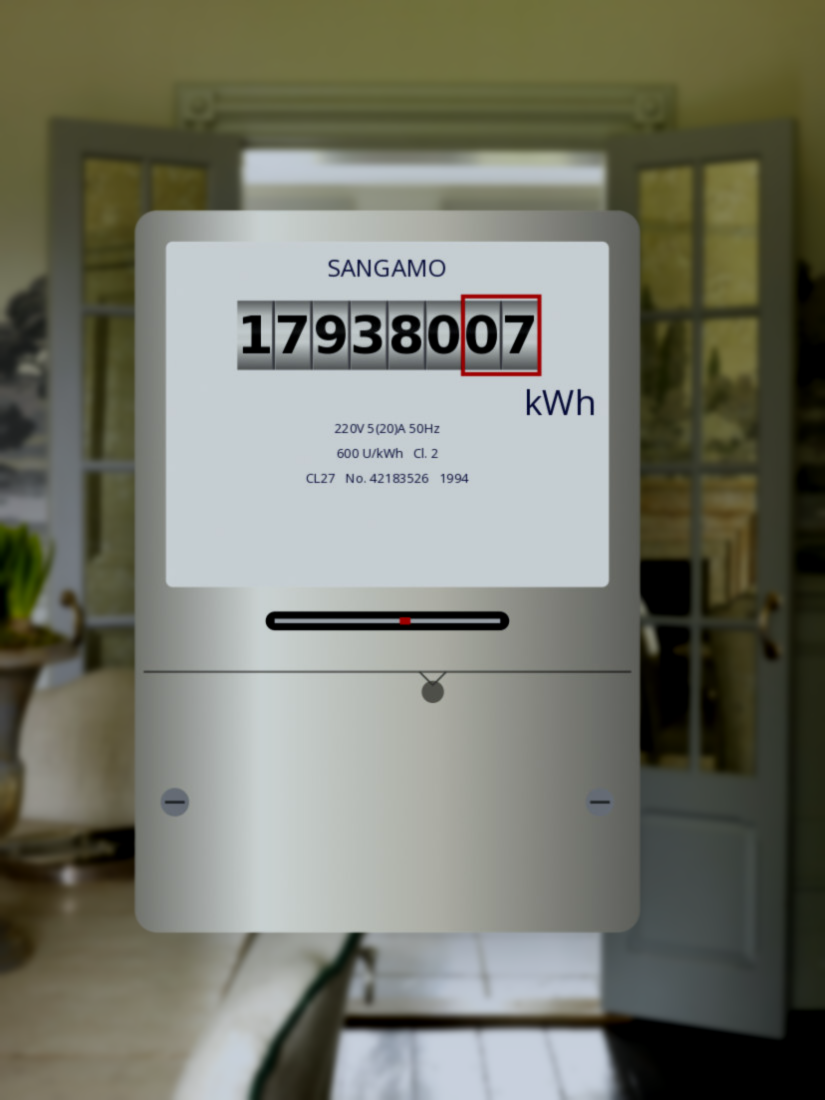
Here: 179380.07kWh
